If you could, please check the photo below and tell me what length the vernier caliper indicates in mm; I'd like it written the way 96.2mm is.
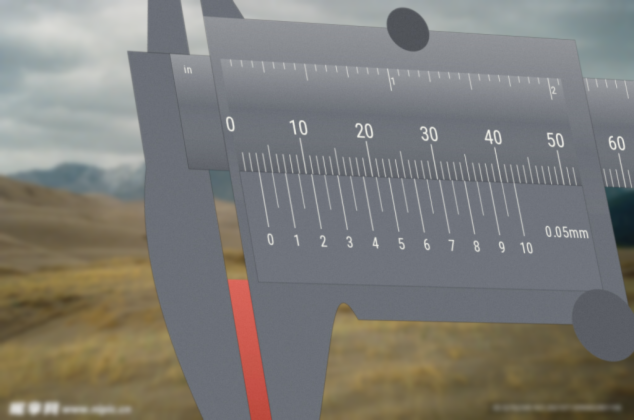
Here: 3.0mm
